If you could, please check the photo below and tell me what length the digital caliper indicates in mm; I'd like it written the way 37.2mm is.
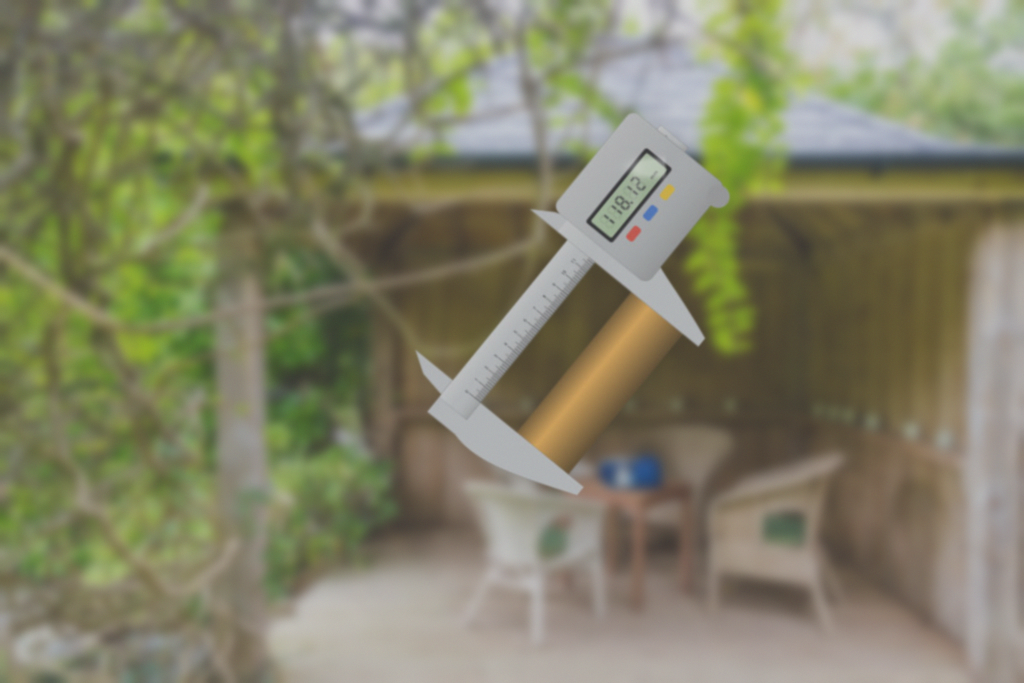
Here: 118.12mm
